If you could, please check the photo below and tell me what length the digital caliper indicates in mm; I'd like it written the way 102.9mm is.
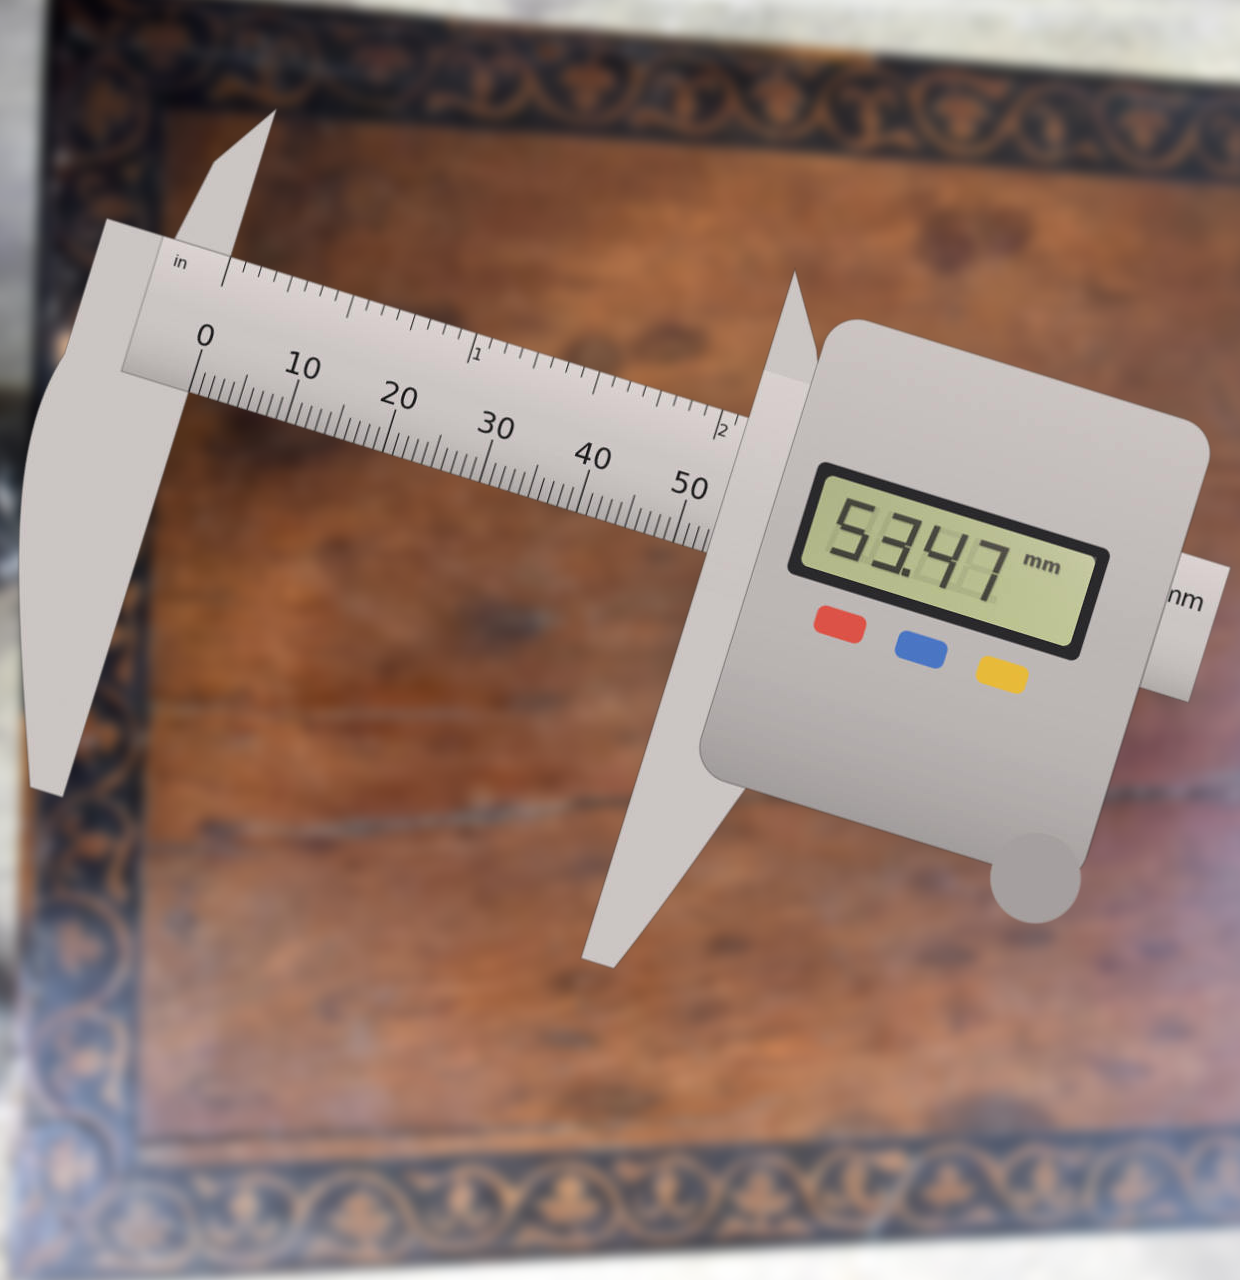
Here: 53.47mm
